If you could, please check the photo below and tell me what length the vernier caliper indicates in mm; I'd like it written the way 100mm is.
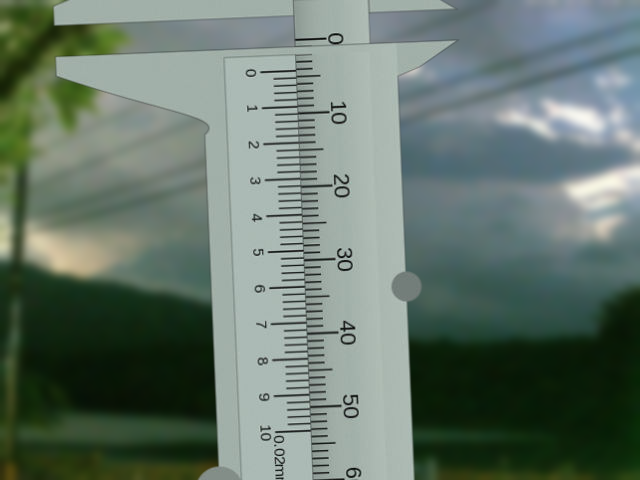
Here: 4.2mm
